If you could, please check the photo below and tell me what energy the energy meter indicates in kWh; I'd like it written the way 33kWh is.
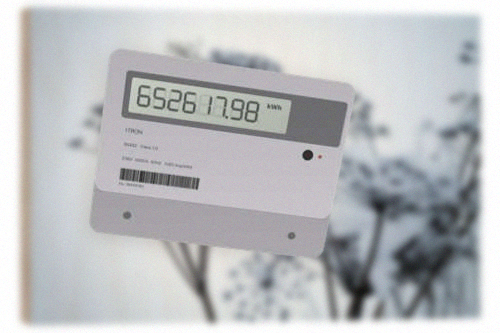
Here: 652617.98kWh
